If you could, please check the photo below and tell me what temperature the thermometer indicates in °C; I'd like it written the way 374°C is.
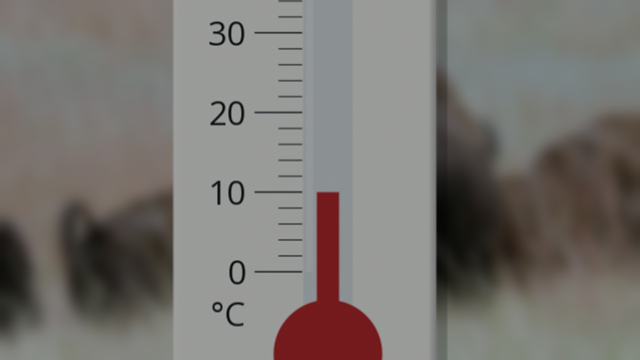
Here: 10°C
